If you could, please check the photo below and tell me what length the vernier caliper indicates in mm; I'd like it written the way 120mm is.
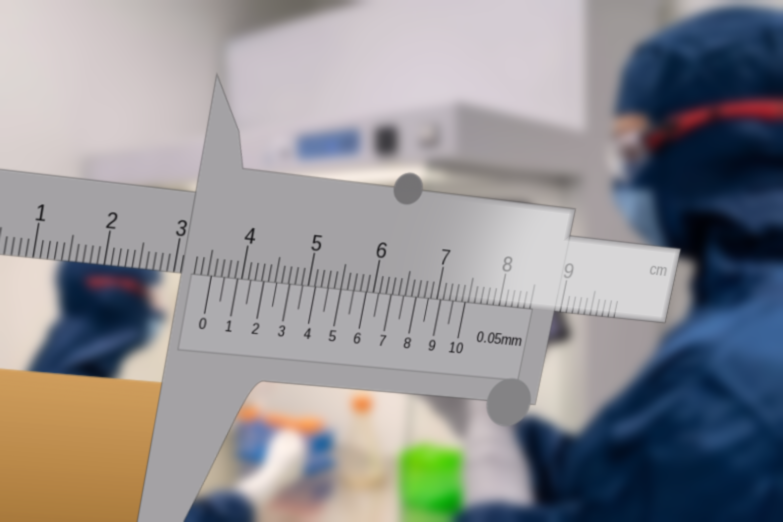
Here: 35.5mm
